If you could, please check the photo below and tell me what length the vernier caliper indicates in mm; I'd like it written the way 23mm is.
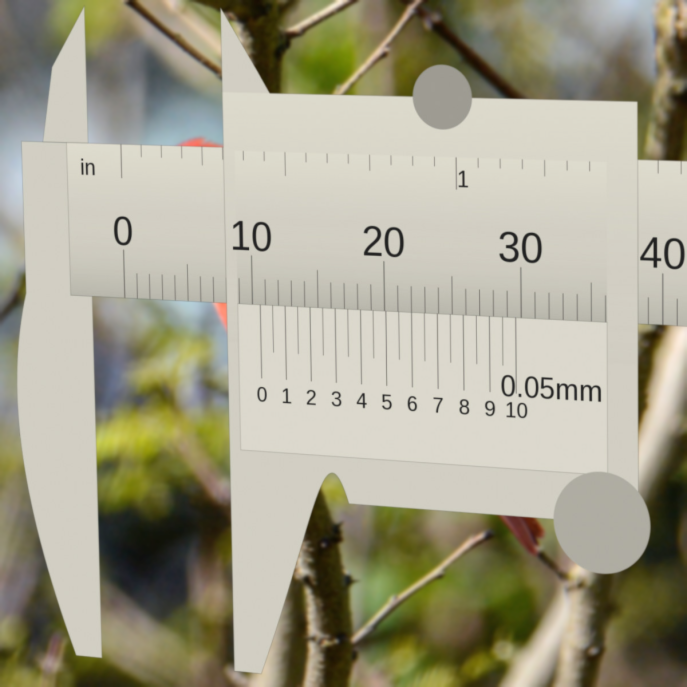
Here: 10.6mm
